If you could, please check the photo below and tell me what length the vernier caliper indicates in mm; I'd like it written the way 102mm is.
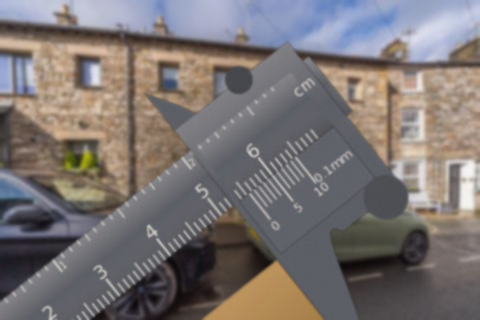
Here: 55.5mm
